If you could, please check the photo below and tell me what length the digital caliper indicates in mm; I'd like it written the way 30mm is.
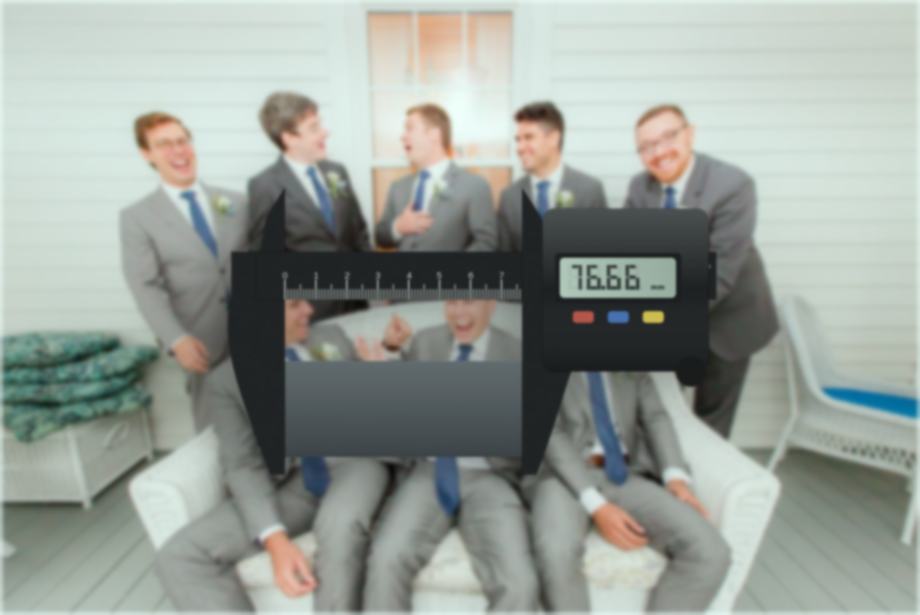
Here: 76.66mm
